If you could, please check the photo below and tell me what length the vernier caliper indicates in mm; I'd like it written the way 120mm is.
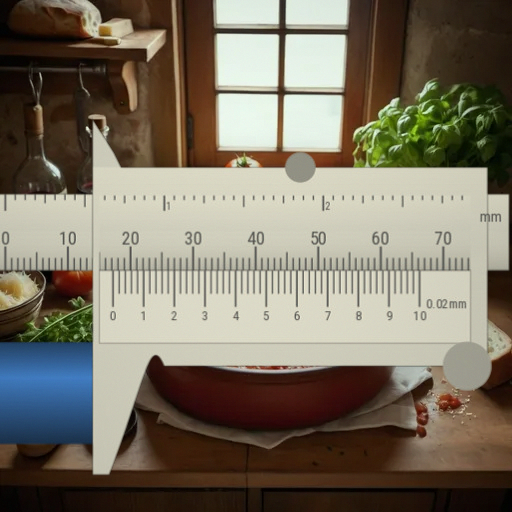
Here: 17.2mm
